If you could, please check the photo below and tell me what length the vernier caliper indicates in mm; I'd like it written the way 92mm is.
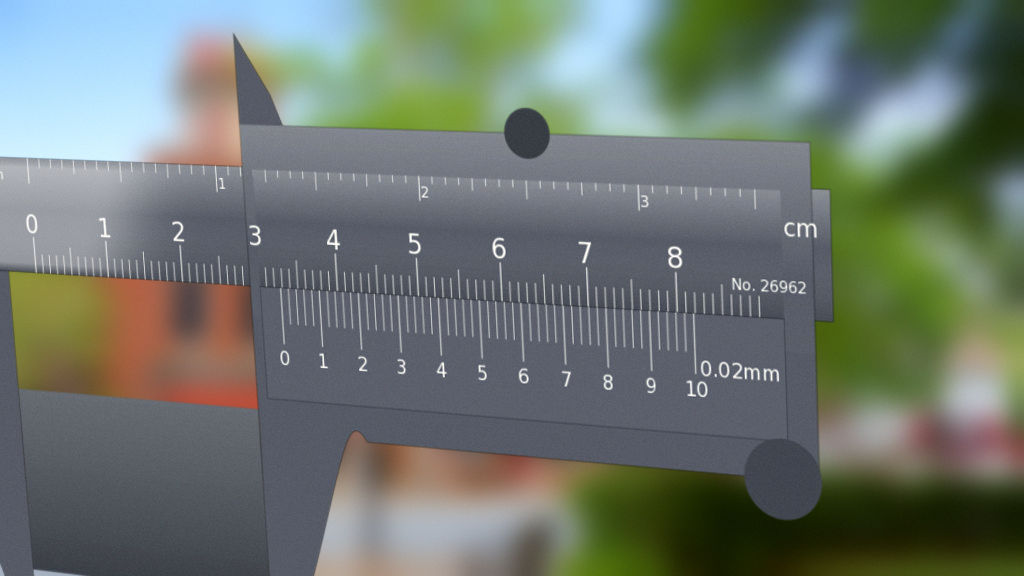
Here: 32.8mm
